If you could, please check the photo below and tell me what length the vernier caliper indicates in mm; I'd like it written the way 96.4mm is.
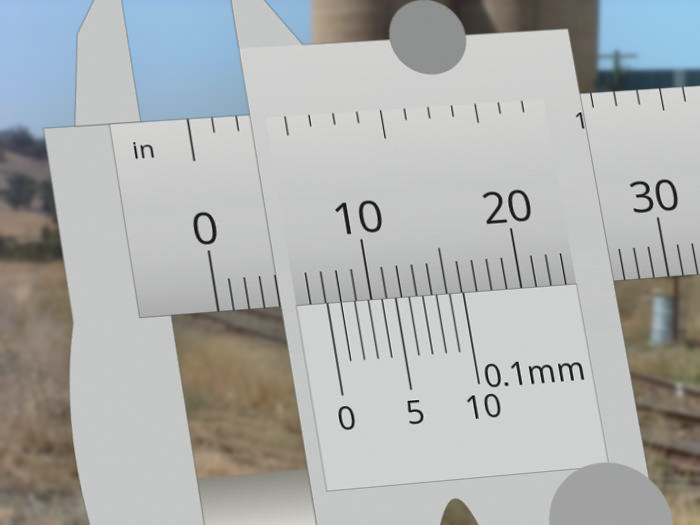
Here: 7.1mm
